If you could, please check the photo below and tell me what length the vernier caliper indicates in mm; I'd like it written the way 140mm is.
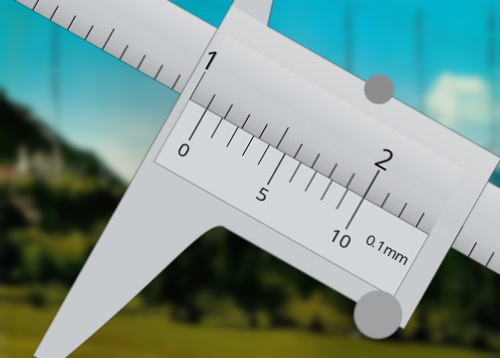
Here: 11.0mm
